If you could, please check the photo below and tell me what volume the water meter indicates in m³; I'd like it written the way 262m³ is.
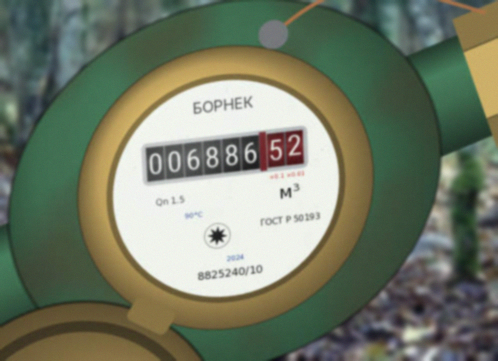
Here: 6886.52m³
